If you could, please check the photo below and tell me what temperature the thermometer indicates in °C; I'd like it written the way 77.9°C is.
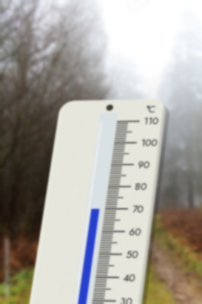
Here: 70°C
